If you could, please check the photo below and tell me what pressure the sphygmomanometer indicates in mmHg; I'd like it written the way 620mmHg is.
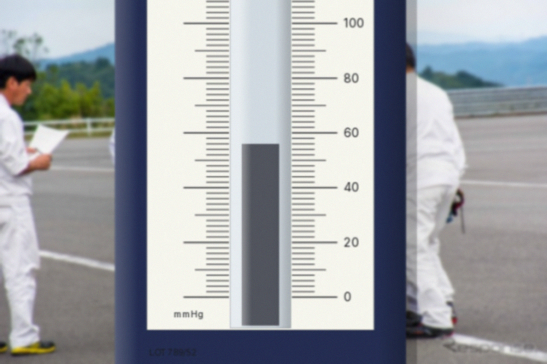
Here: 56mmHg
